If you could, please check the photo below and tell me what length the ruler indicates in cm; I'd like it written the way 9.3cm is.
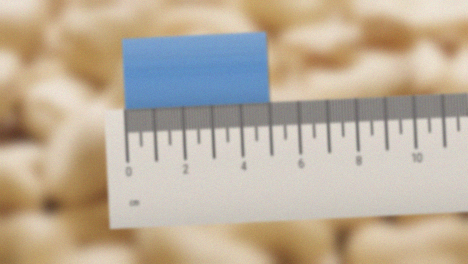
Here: 5cm
